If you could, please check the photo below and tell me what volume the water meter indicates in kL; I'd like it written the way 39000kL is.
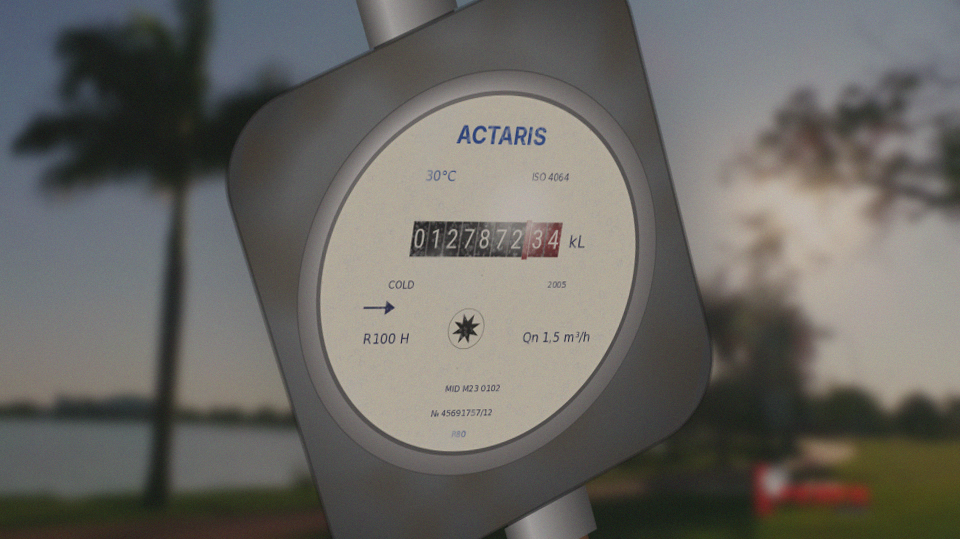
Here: 127872.34kL
